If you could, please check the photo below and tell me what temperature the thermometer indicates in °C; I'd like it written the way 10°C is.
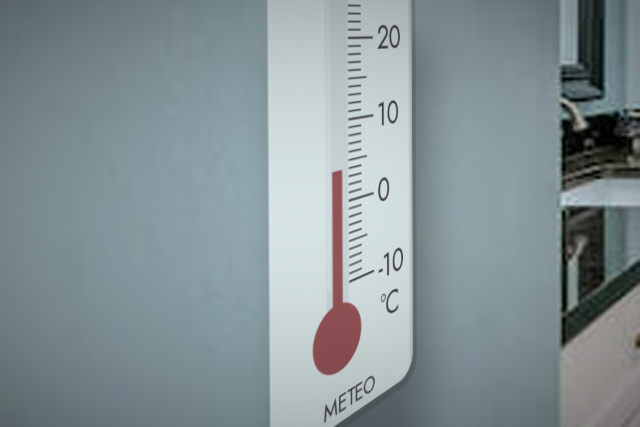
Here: 4°C
